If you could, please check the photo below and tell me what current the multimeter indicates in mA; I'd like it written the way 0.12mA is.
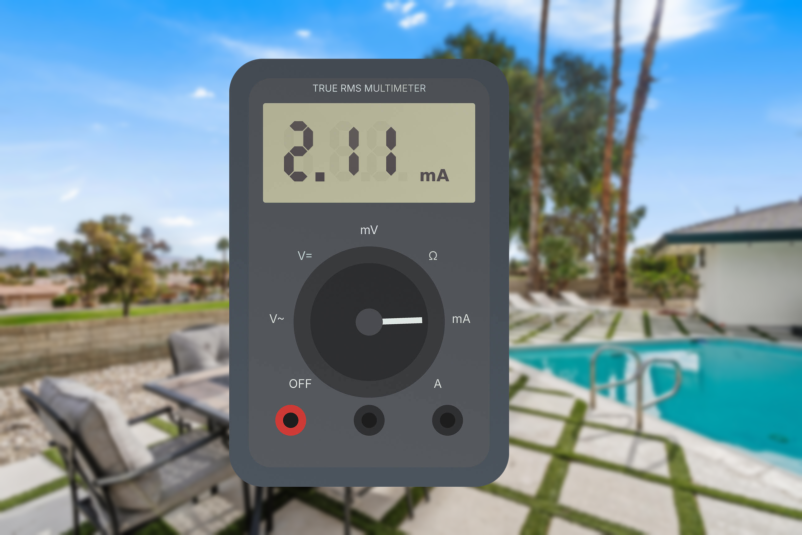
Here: 2.11mA
